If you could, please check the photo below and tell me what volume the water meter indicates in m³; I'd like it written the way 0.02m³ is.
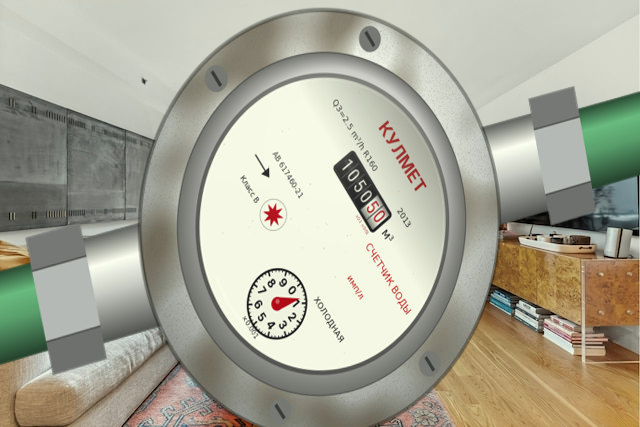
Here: 1050.500m³
